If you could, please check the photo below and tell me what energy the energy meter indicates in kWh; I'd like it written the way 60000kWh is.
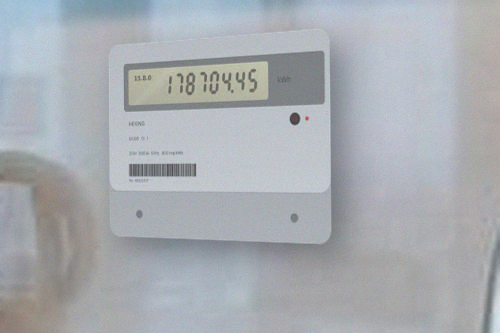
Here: 178704.45kWh
